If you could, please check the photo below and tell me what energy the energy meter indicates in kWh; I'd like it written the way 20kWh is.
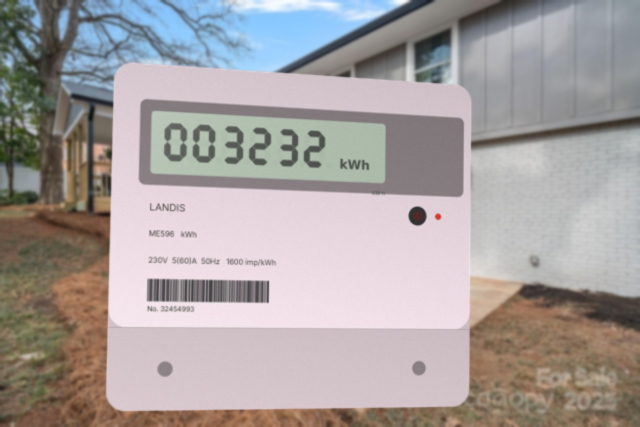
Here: 3232kWh
